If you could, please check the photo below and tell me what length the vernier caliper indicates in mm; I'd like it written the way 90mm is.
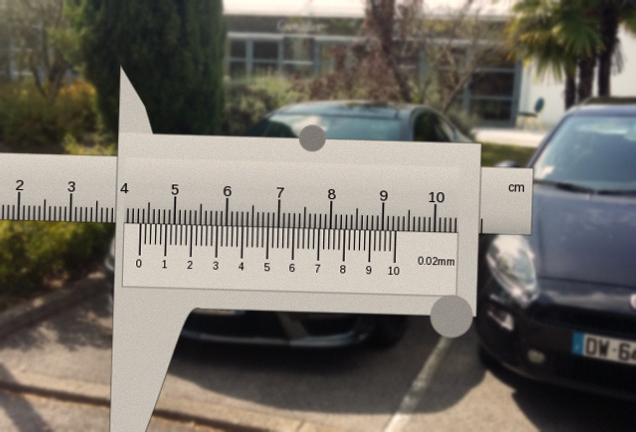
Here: 43.5mm
